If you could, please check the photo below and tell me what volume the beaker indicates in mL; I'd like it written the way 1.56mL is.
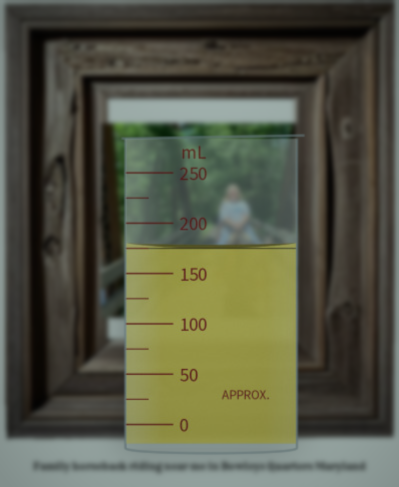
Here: 175mL
